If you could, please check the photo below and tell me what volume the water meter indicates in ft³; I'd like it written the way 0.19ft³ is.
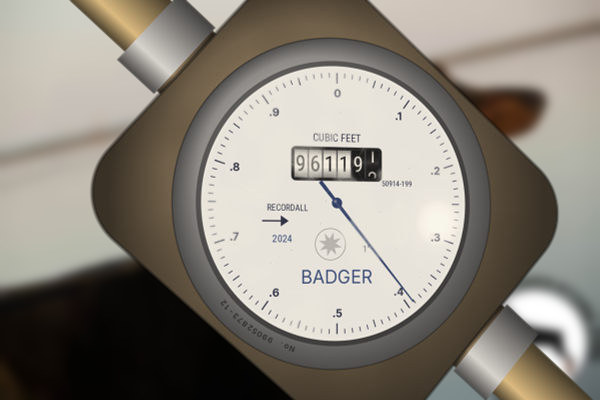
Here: 961191.39ft³
